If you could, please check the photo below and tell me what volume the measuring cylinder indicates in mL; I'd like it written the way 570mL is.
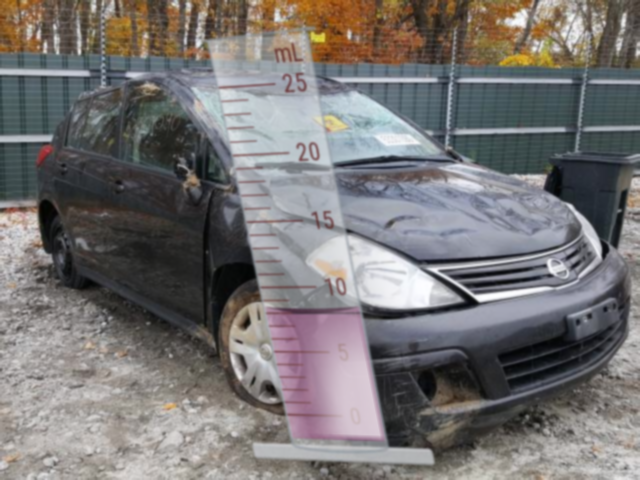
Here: 8mL
